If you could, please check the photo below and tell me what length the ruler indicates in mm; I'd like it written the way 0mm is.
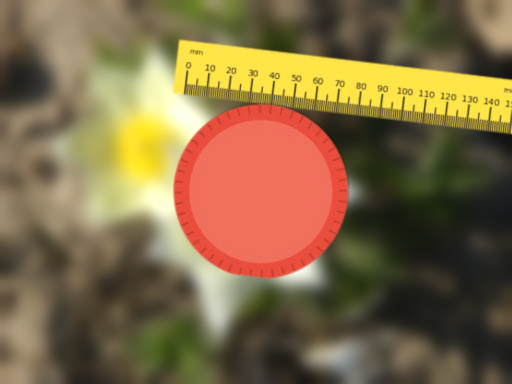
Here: 80mm
